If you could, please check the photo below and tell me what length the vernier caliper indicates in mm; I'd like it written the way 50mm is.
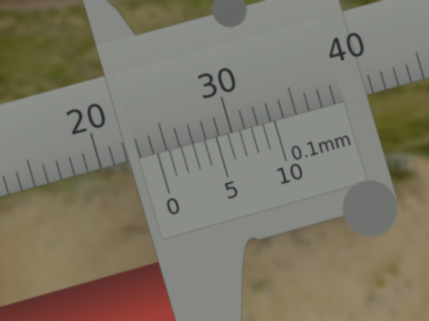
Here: 24.3mm
